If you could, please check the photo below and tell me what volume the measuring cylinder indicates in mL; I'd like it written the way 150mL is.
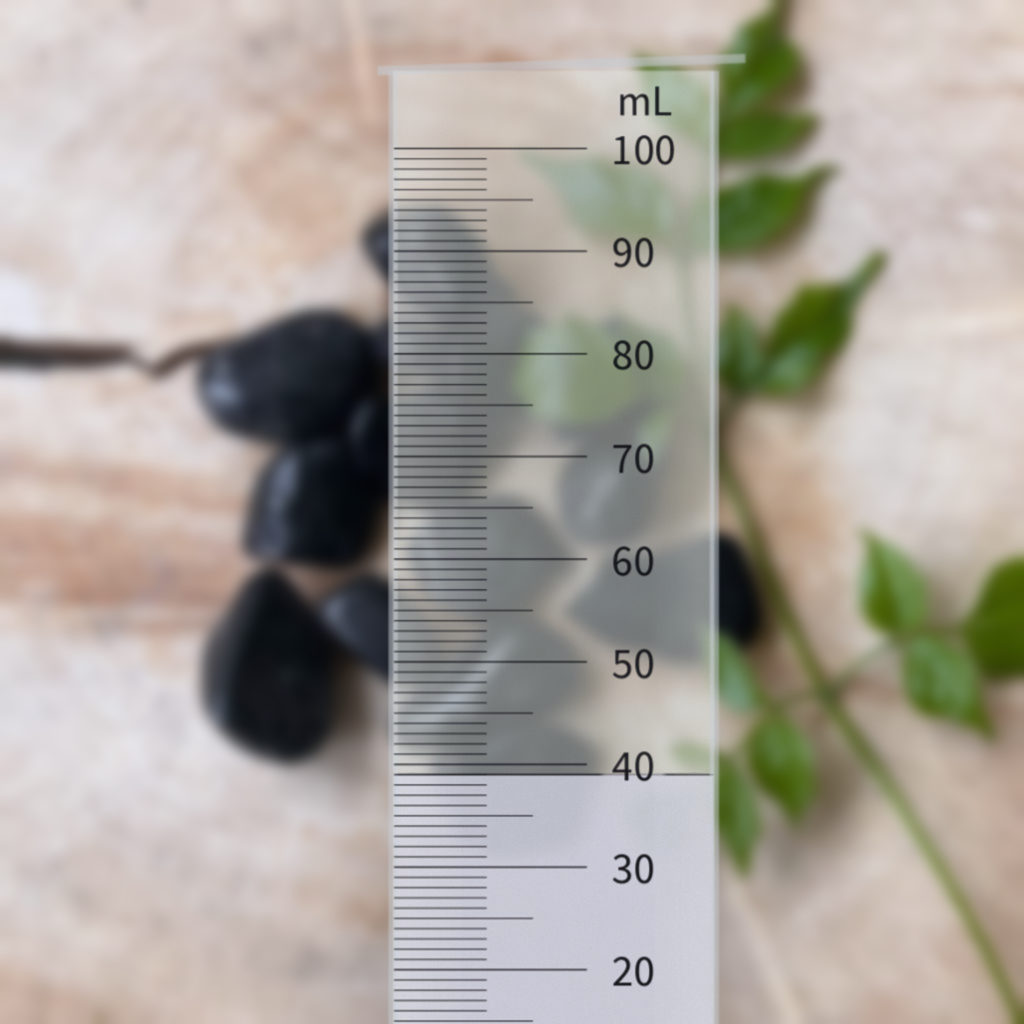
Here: 39mL
